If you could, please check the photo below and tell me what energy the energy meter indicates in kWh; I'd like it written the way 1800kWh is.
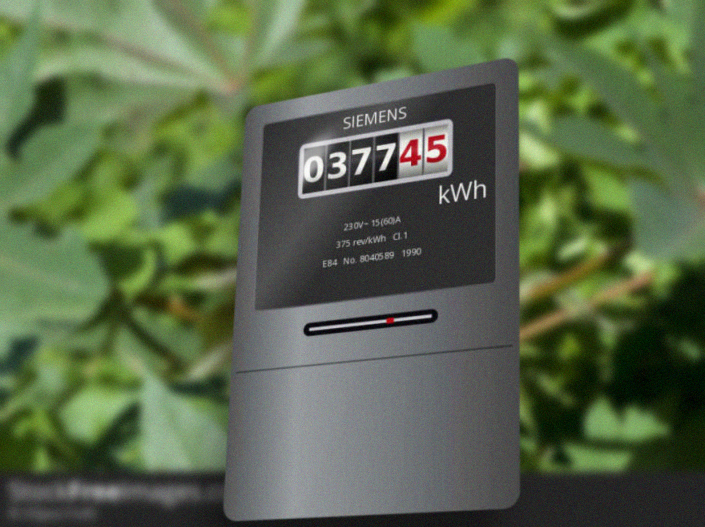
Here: 377.45kWh
